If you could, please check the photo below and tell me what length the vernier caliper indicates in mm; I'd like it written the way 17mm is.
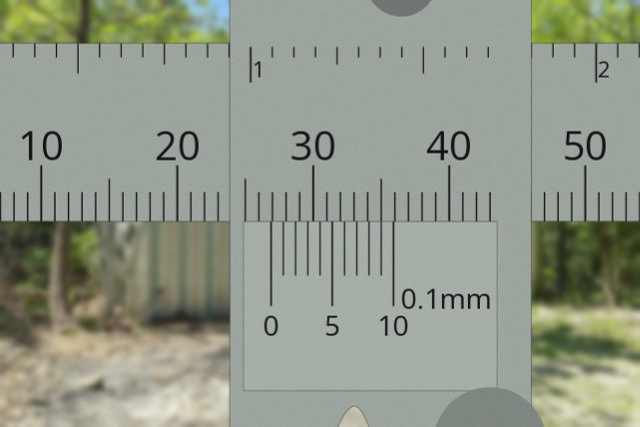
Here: 26.9mm
